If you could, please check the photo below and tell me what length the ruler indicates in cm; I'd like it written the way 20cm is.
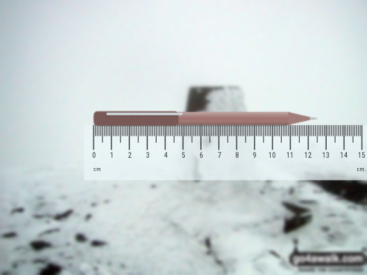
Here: 12.5cm
